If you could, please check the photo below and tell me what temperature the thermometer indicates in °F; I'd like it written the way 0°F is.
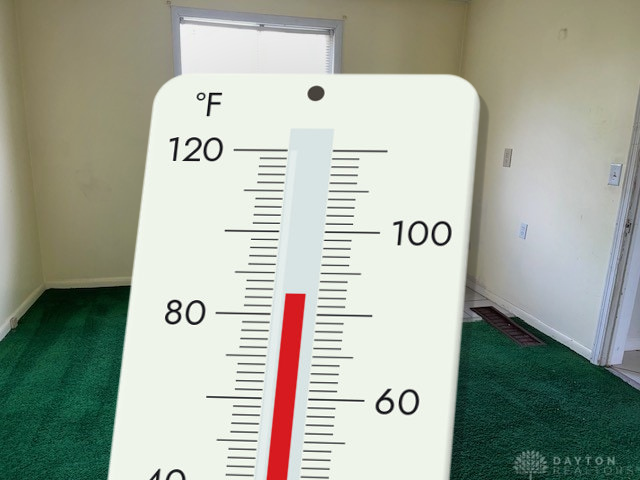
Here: 85°F
